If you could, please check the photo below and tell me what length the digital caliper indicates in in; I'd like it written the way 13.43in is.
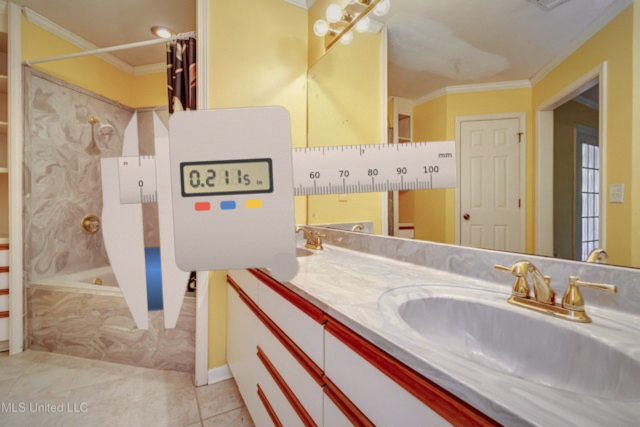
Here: 0.2115in
